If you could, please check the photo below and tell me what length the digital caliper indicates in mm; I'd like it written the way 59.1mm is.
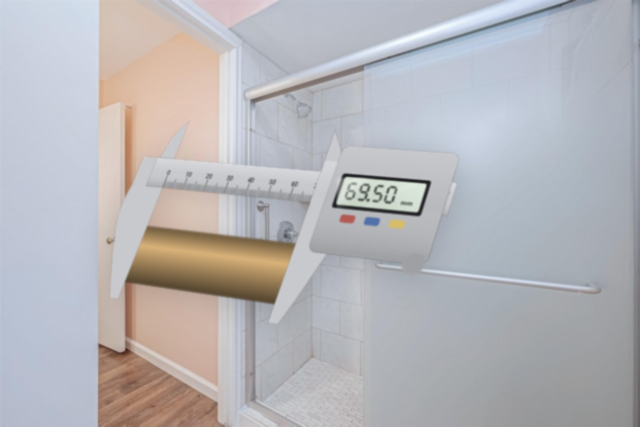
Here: 69.50mm
